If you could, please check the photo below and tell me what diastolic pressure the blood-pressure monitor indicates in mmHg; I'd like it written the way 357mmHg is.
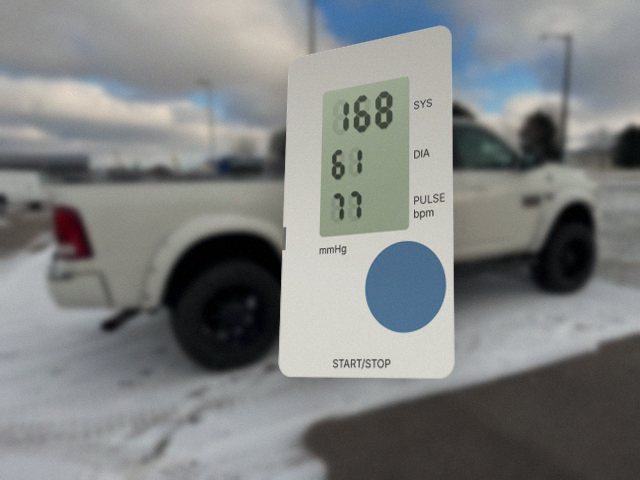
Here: 61mmHg
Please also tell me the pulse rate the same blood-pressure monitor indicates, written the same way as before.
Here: 77bpm
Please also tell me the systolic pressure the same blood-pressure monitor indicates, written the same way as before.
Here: 168mmHg
